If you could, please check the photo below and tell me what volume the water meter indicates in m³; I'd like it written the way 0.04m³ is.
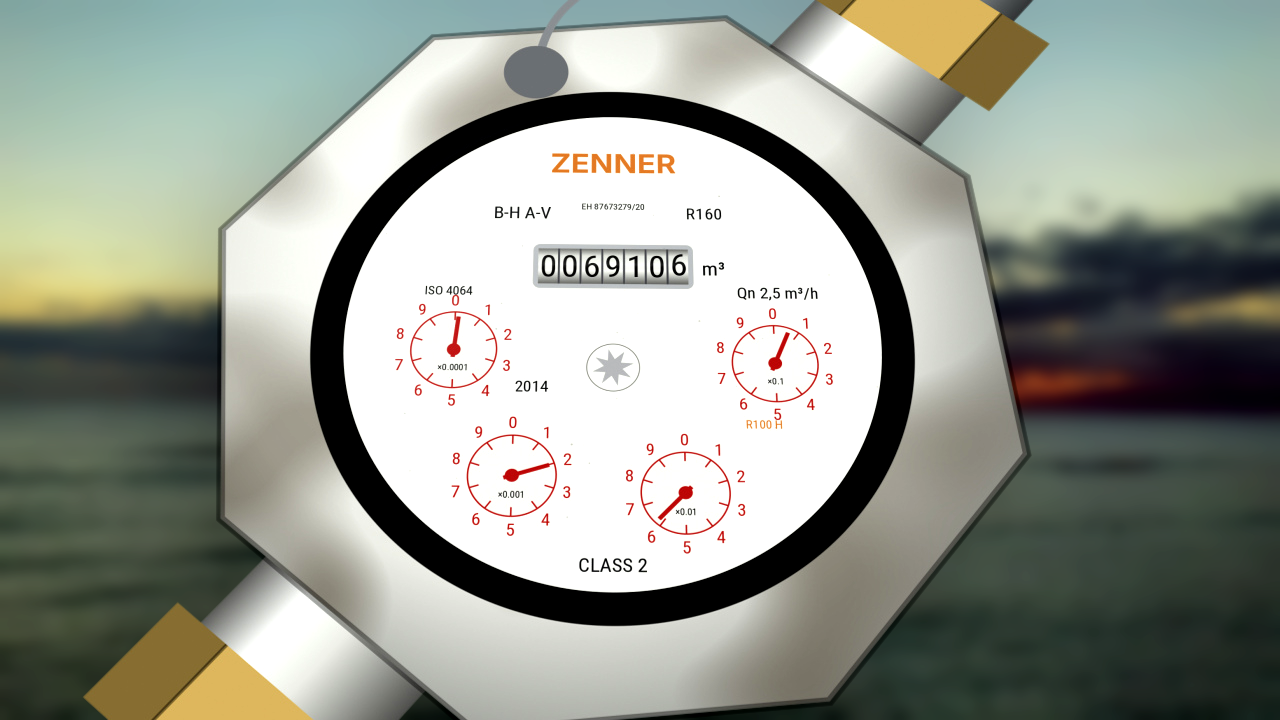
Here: 69106.0620m³
